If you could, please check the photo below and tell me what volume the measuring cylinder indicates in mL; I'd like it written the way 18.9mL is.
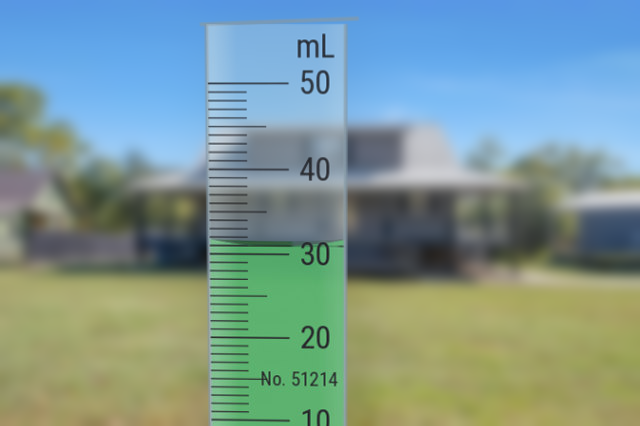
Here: 31mL
